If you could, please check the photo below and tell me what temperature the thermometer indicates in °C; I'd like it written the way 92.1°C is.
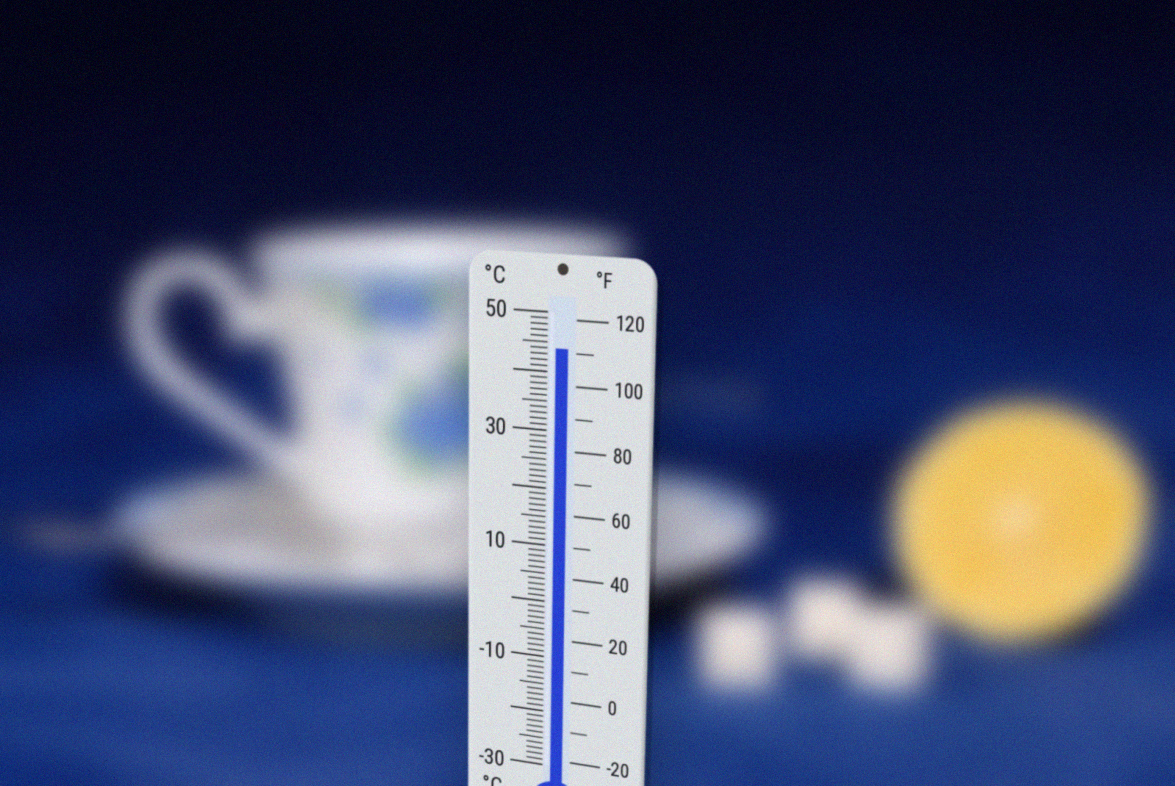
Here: 44°C
